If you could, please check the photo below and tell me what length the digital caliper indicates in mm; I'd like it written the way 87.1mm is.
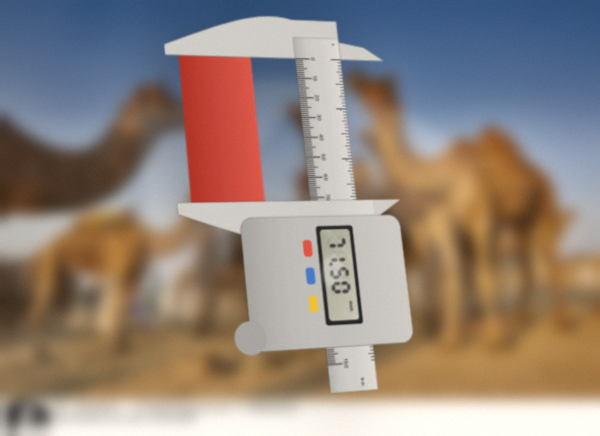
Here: 71.50mm
